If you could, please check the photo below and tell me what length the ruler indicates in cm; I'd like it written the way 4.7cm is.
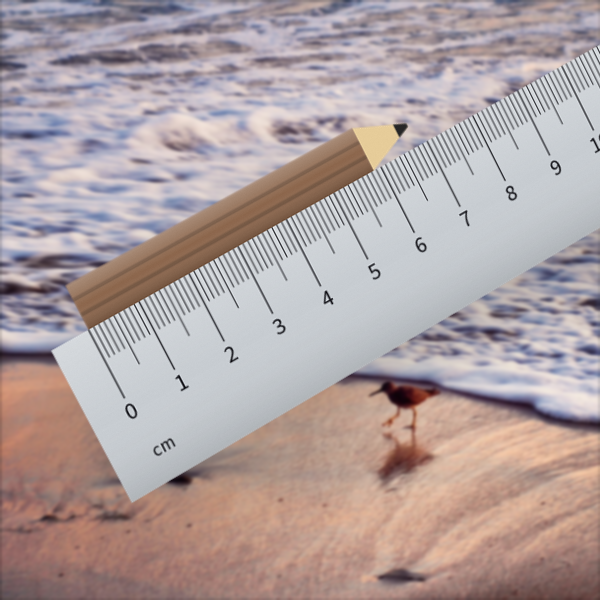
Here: 6.8cm
